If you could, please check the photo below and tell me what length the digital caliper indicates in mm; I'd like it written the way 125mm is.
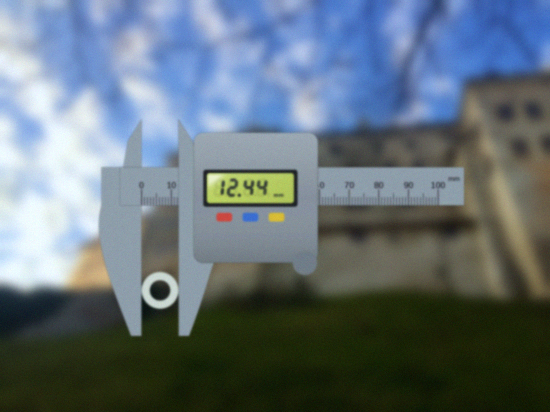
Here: 12.44mm
